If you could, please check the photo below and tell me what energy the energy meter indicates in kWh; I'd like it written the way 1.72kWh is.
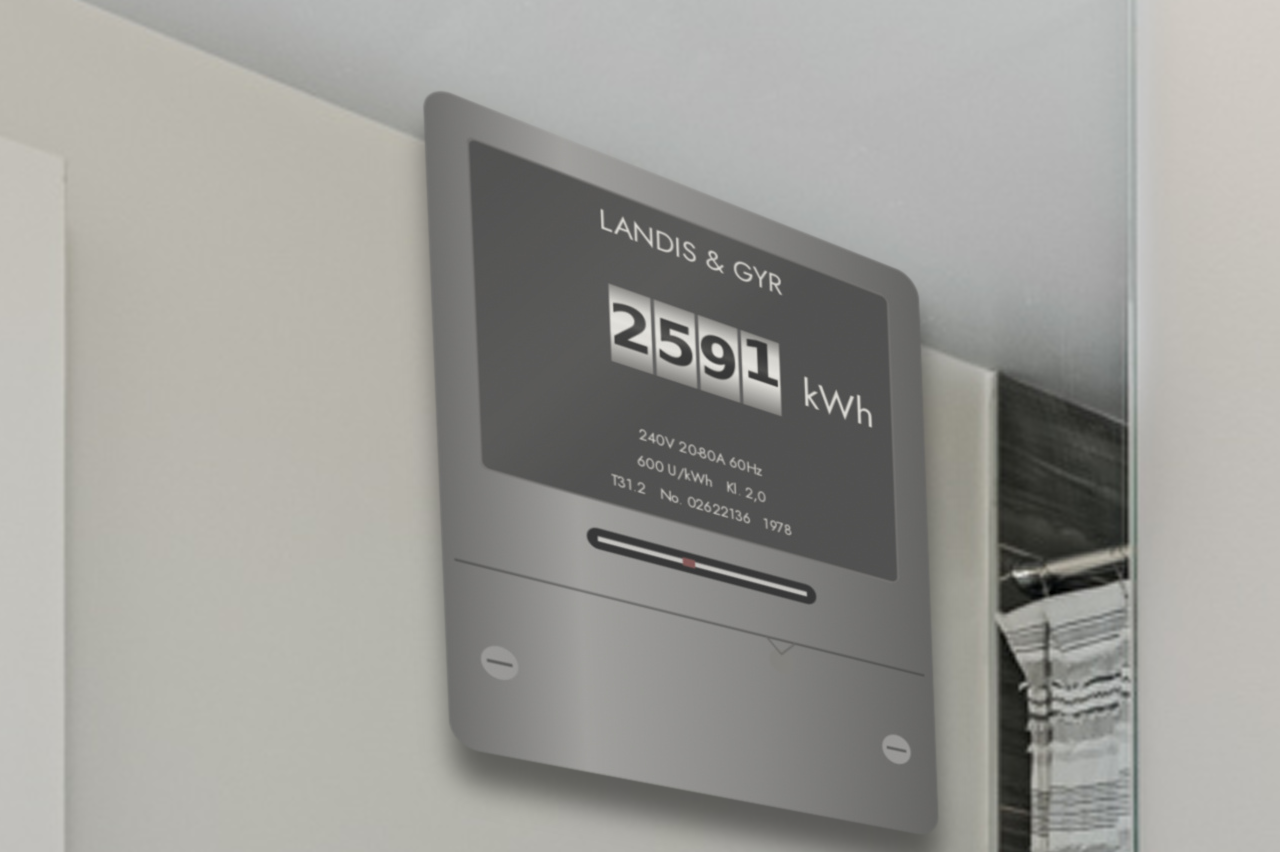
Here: 2591kWh
